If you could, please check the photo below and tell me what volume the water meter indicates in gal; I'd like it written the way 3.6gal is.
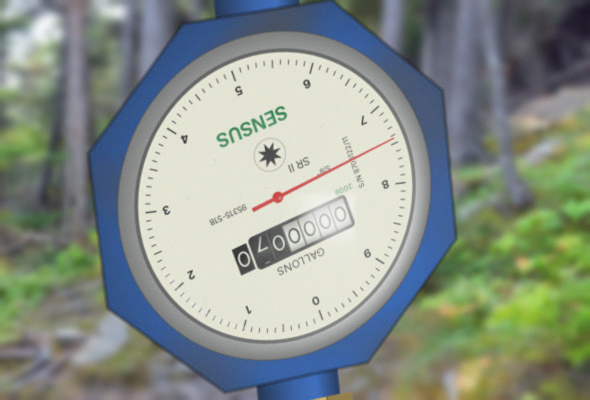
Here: 67.4gal
